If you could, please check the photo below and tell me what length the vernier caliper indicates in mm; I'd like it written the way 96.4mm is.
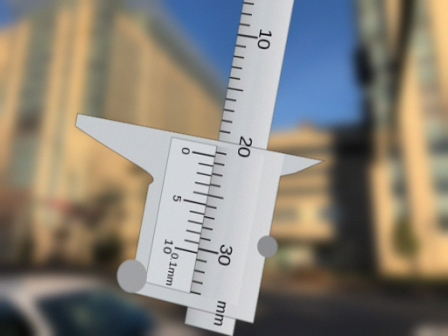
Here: 21.4mm
